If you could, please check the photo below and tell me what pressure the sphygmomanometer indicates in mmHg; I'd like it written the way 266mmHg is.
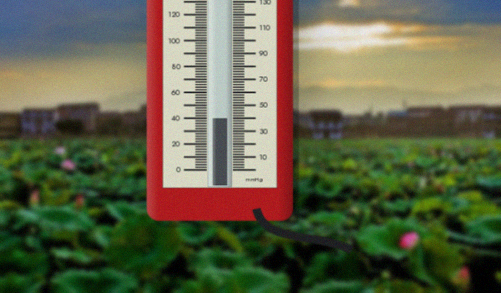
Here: 40mmHg
